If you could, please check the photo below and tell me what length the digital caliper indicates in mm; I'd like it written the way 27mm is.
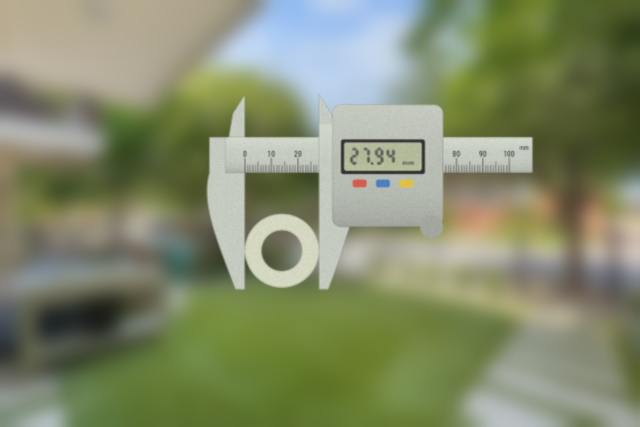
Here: 27.94mm
